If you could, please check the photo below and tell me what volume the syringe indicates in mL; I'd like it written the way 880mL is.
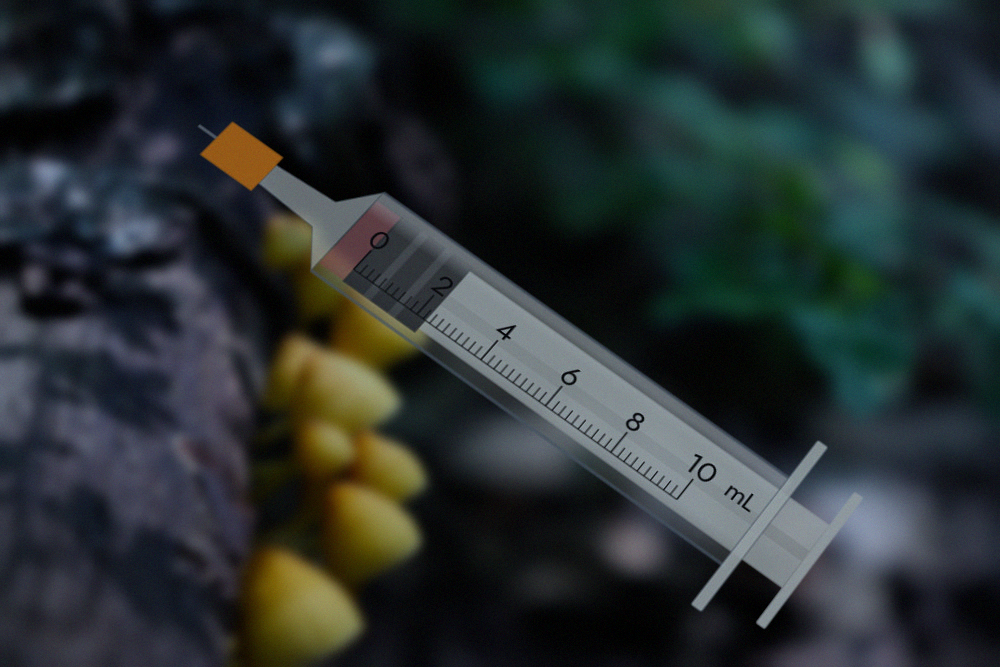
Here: 0mL
